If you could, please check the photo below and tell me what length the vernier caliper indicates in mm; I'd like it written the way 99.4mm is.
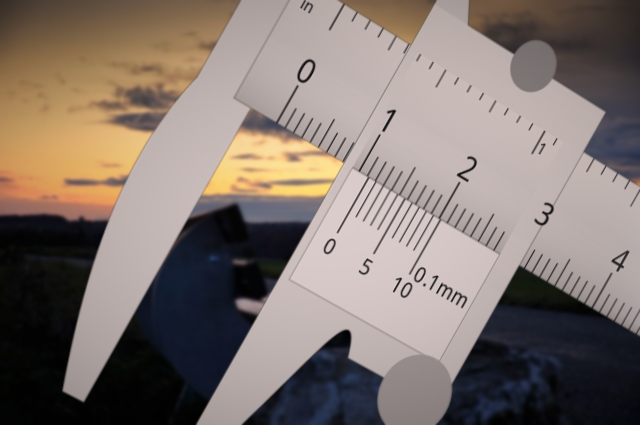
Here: 11.2mm
